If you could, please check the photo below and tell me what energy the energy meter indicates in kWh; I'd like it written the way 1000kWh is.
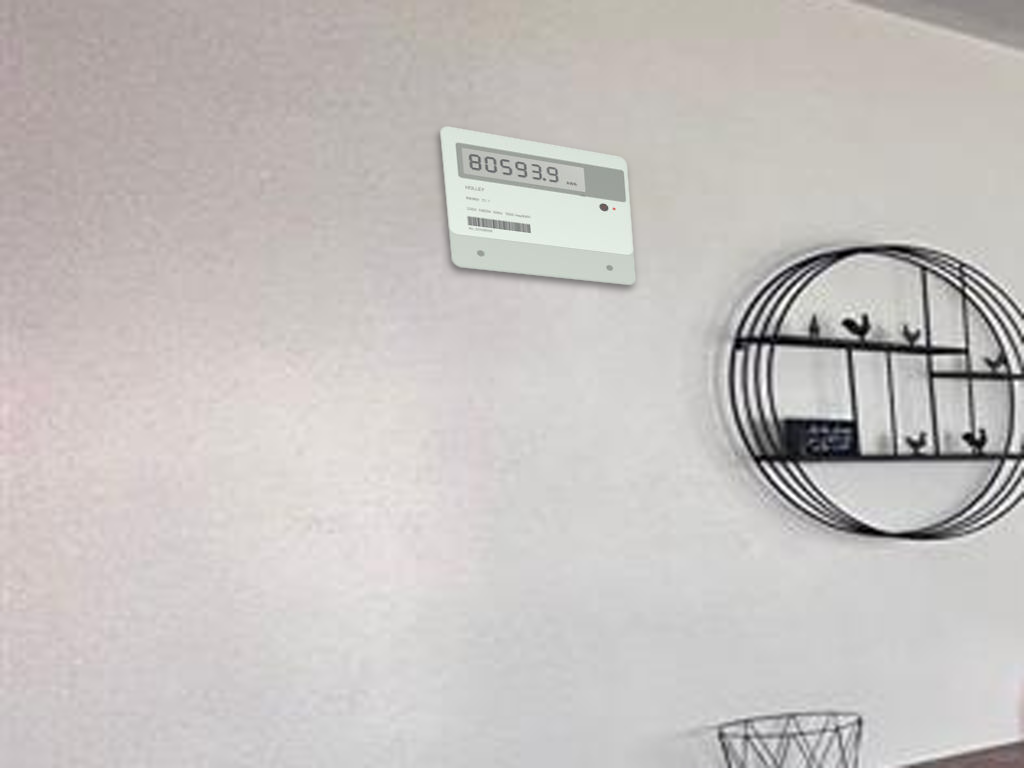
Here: 80593.9kWh
